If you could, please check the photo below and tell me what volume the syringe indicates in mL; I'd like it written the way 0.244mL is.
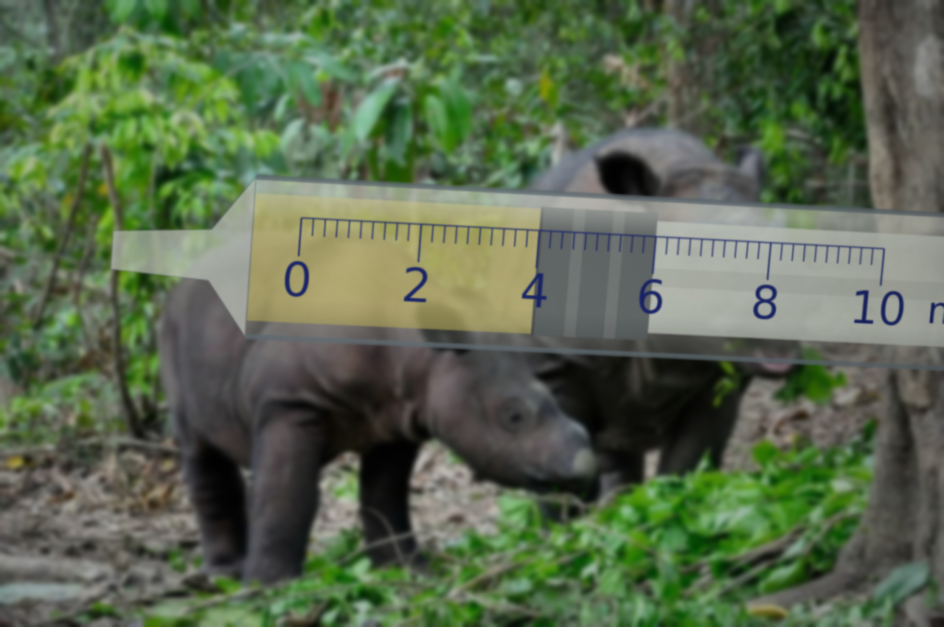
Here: 4mL
